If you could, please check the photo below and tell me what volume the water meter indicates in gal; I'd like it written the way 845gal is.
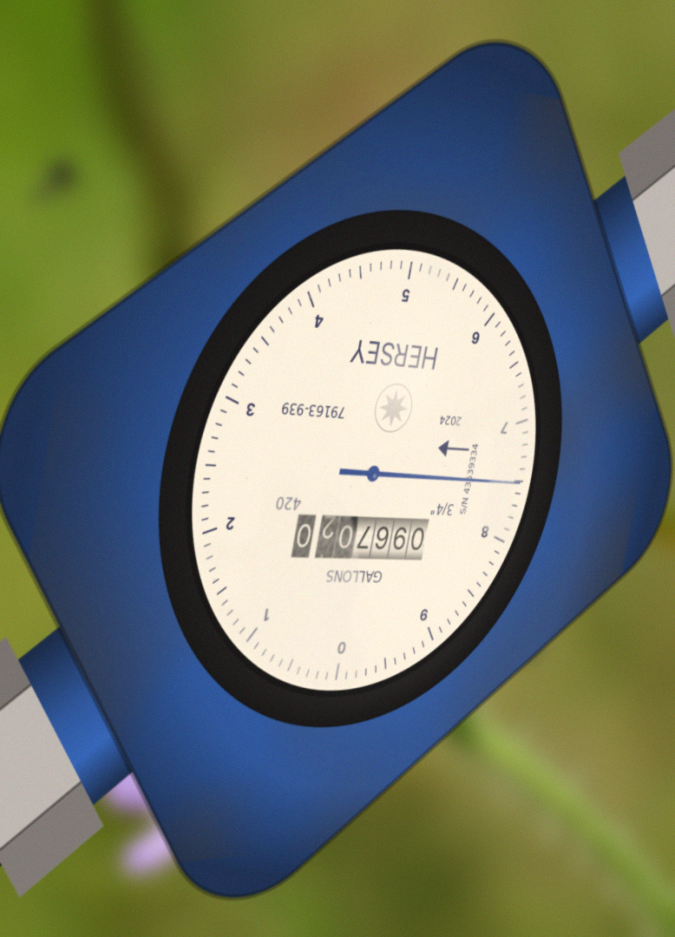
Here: 967017.5gal
